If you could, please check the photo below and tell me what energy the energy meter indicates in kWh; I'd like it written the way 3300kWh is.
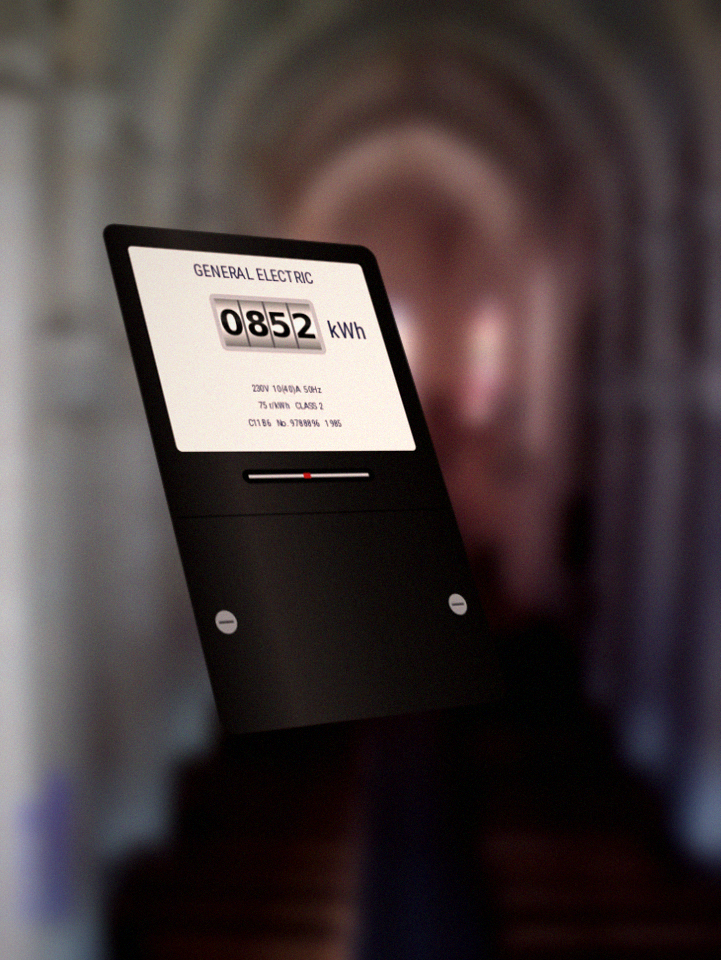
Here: 852kWh
